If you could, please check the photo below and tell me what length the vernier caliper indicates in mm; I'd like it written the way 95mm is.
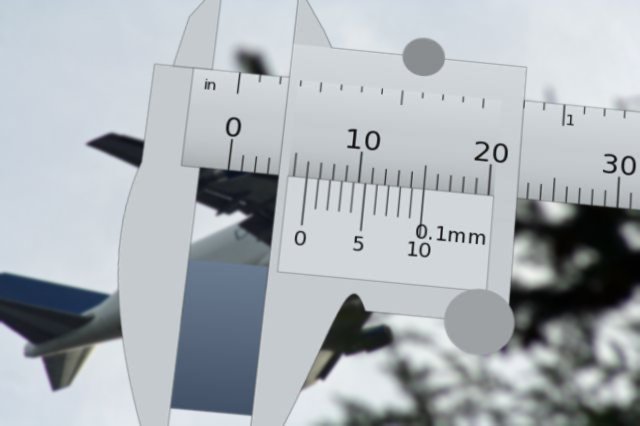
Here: 6.0mm
